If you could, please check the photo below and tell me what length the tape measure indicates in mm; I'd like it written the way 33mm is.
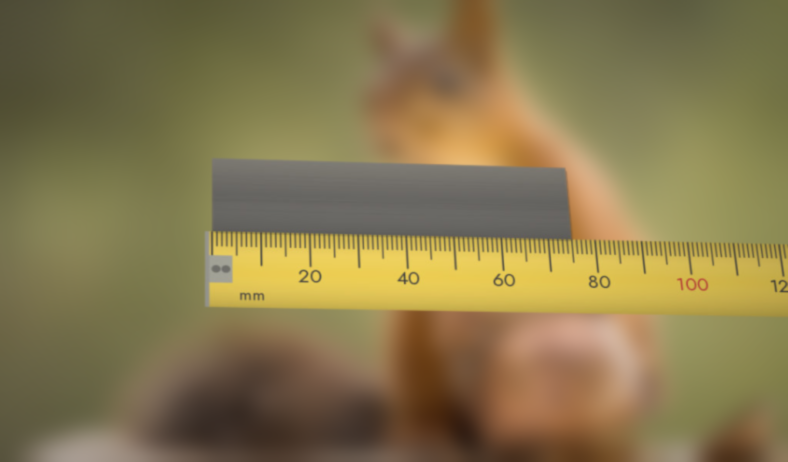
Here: 75mm
